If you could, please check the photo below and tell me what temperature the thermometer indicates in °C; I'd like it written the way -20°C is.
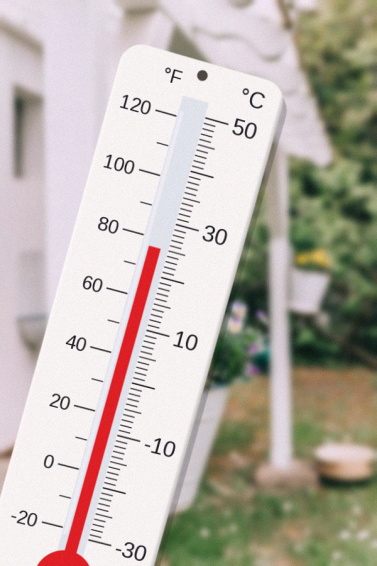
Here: 25°C
